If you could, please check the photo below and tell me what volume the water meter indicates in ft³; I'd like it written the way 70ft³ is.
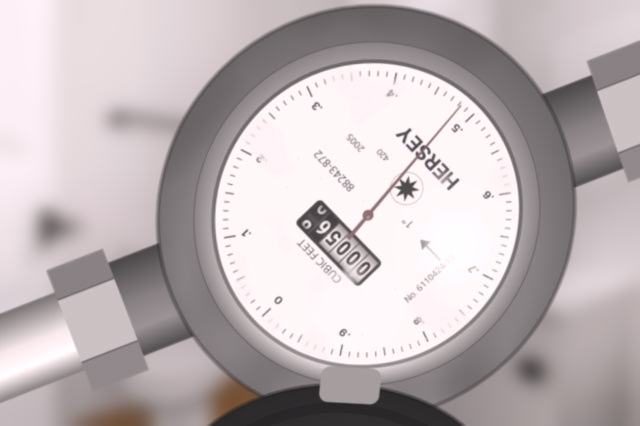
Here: 568.48ft³
